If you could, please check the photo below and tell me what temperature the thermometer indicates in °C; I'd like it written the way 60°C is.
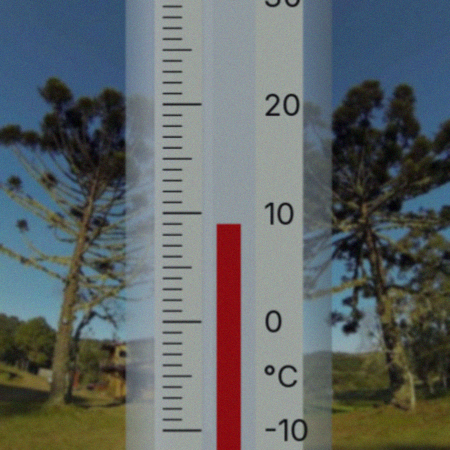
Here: 9°C
